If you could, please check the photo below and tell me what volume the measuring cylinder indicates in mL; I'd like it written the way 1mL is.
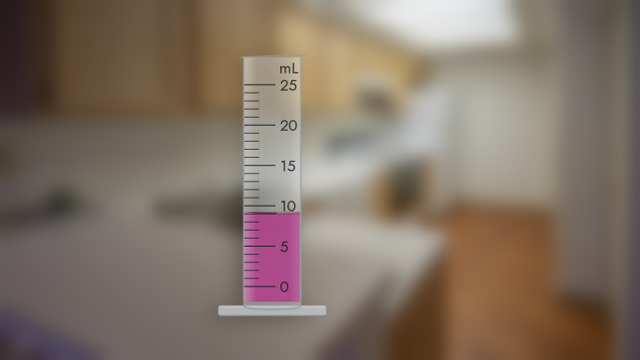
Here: 9mL
